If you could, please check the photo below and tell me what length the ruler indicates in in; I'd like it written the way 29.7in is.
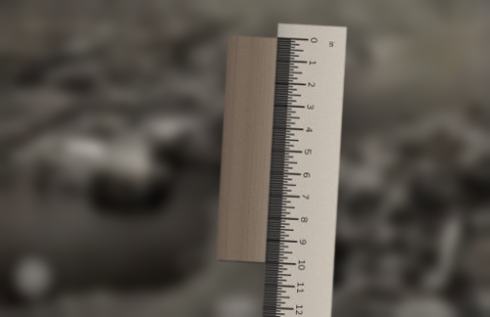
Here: 10in
